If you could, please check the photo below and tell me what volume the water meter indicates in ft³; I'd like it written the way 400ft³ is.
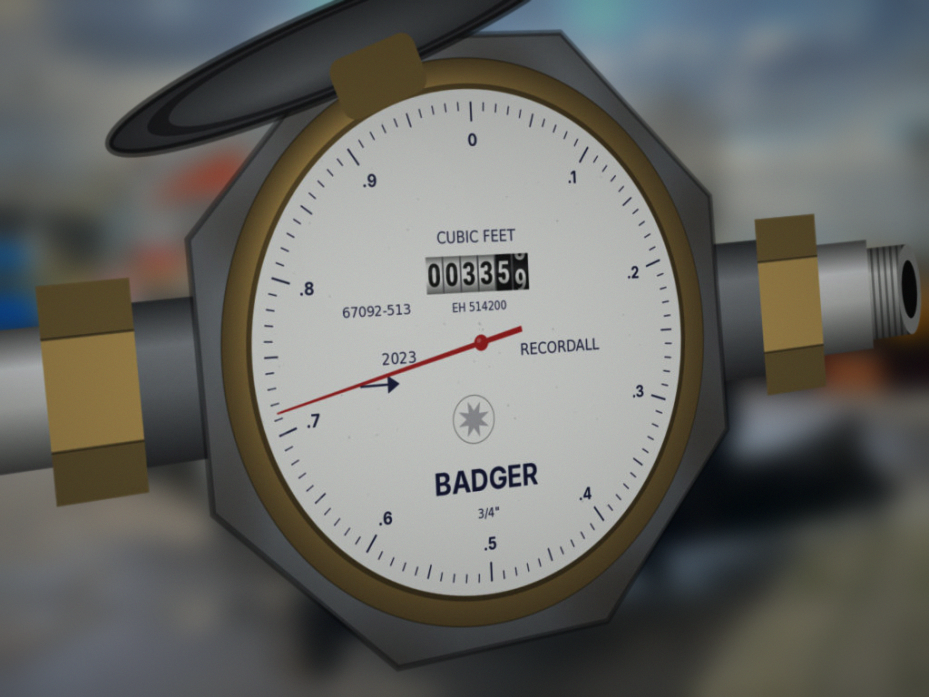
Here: 3358.71ft³
